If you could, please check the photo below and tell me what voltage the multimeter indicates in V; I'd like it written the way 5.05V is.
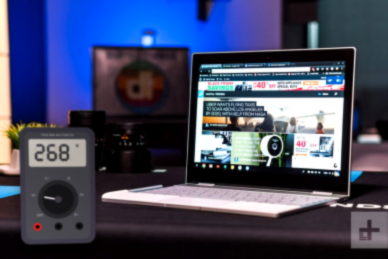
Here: 268V
